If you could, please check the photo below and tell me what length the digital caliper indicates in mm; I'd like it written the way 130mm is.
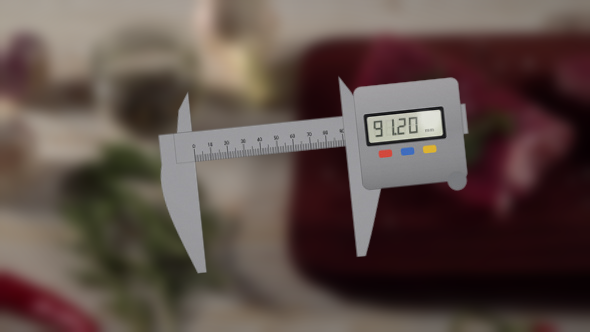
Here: 91.20mm
